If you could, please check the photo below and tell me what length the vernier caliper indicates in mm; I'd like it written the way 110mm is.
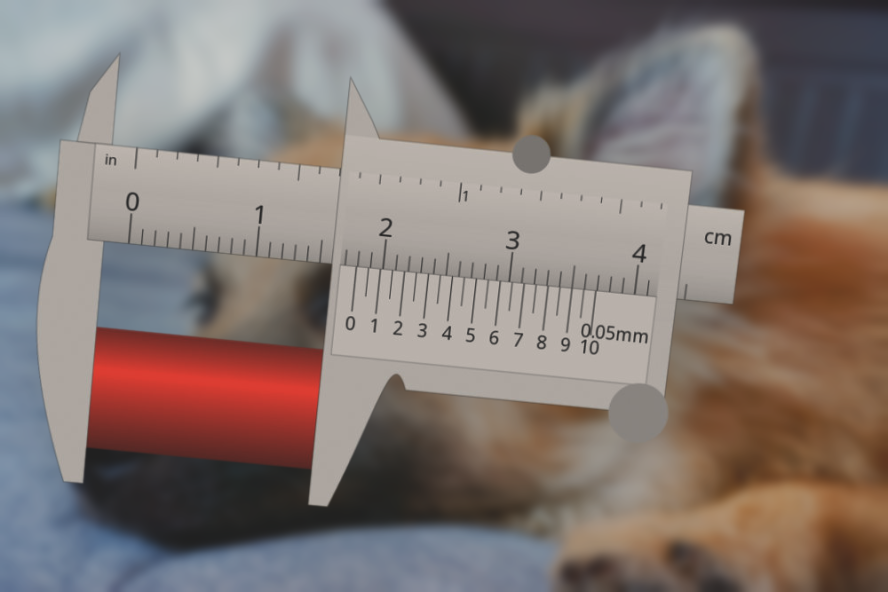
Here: 17.9mm
